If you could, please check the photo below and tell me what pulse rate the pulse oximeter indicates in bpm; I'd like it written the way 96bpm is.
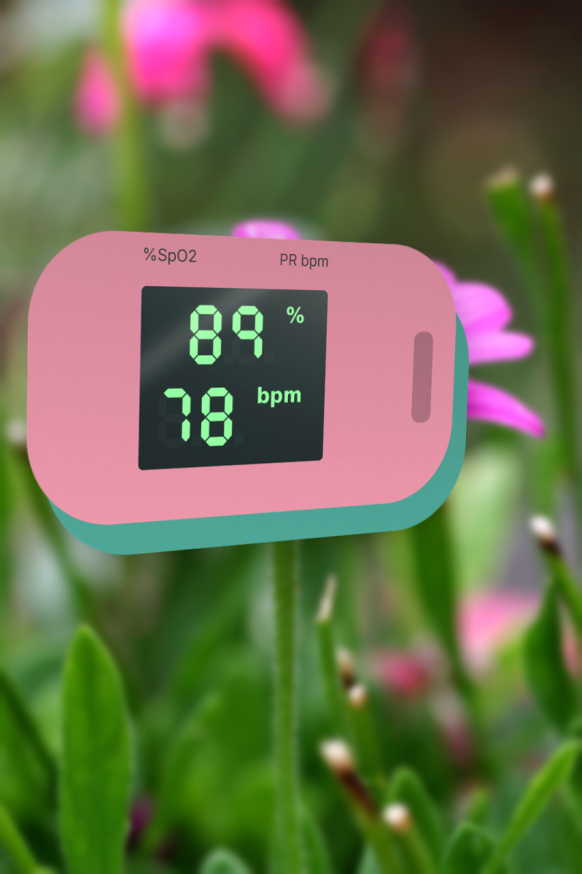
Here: 78bpm
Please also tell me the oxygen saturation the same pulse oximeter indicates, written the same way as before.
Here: 89%
